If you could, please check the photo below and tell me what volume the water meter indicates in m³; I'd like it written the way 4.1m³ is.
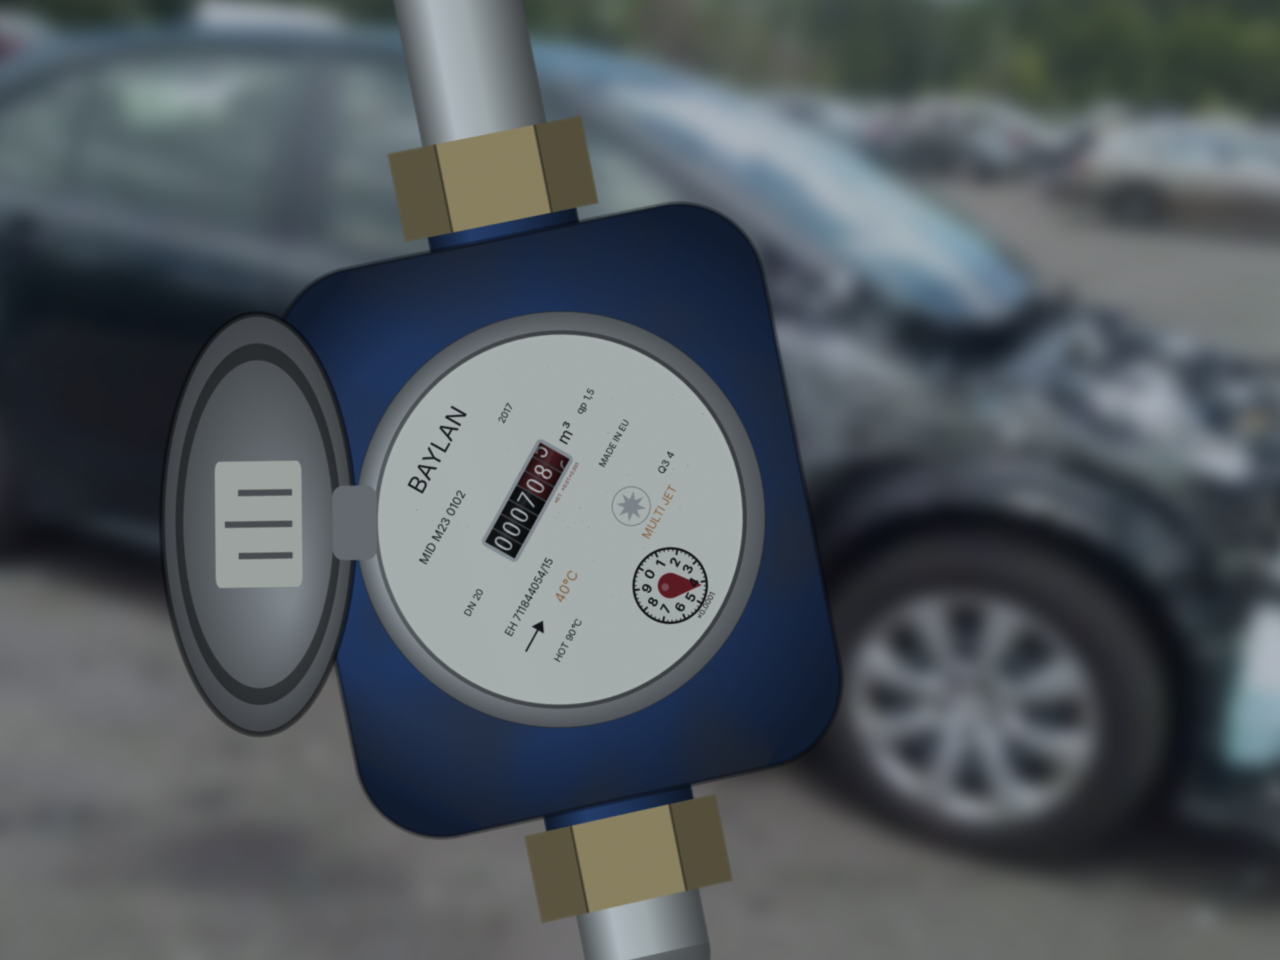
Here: 7.0854m³
